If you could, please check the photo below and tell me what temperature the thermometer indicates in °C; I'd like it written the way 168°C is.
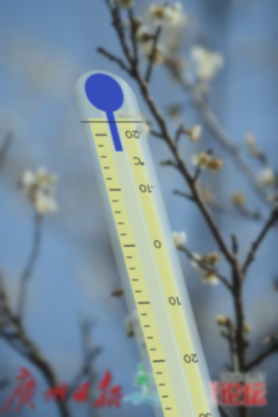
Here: -17°C
